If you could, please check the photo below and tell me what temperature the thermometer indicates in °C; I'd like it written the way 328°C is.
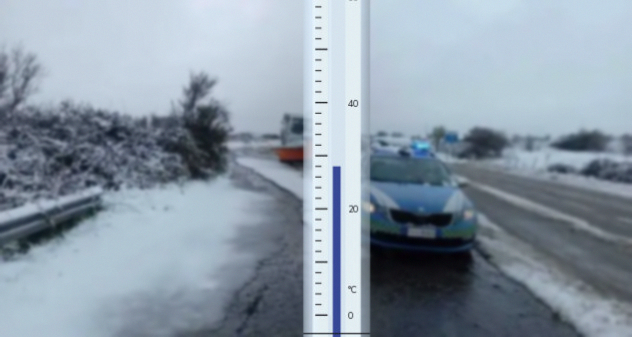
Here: 28°C
